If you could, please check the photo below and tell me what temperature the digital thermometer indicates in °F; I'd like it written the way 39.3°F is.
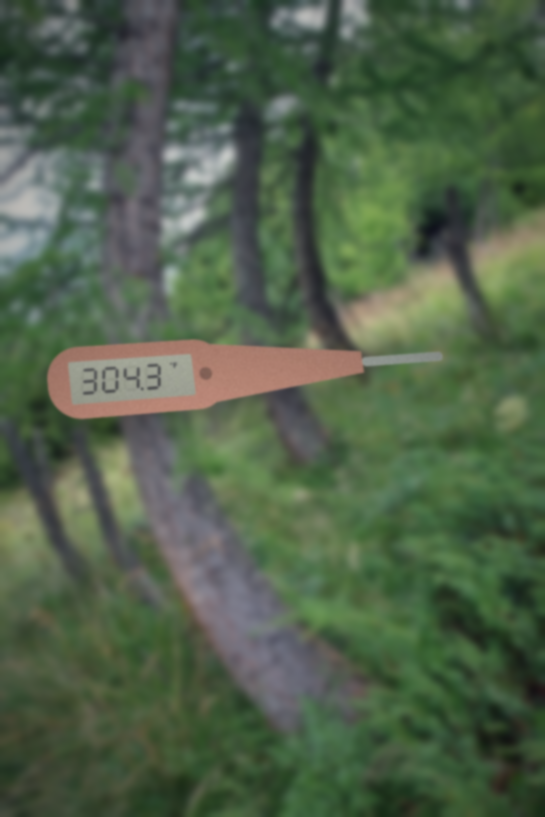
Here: 304.3°F
